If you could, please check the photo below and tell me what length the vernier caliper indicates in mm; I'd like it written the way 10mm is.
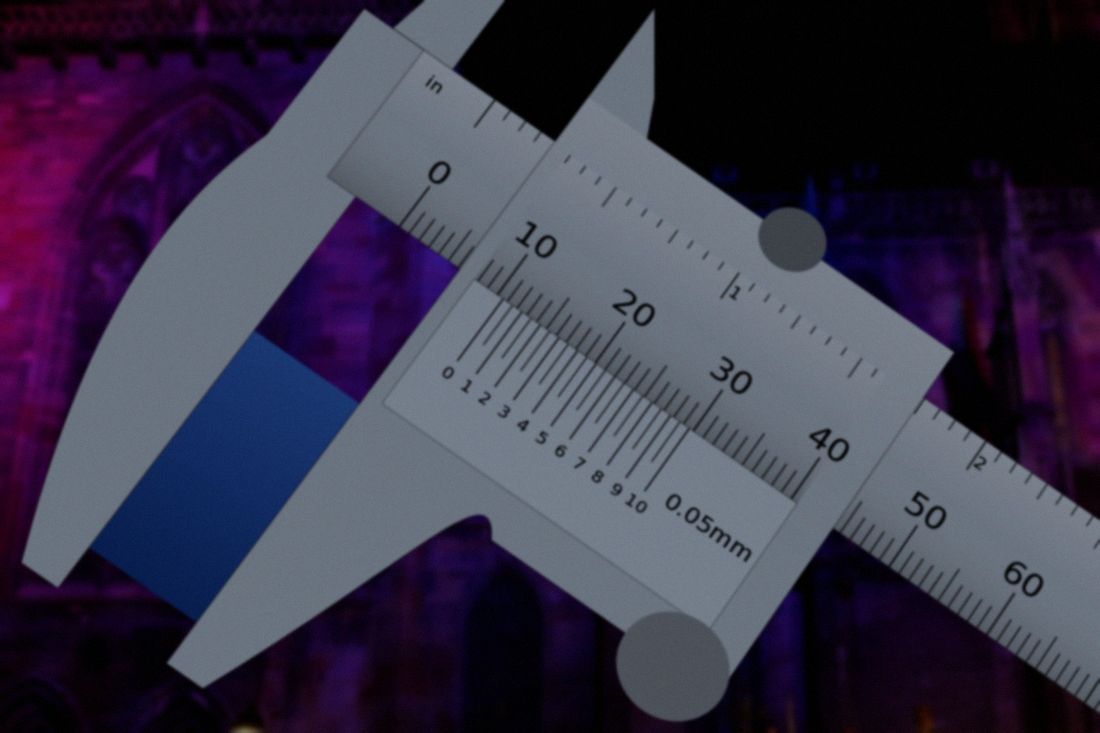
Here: 10.6mm
